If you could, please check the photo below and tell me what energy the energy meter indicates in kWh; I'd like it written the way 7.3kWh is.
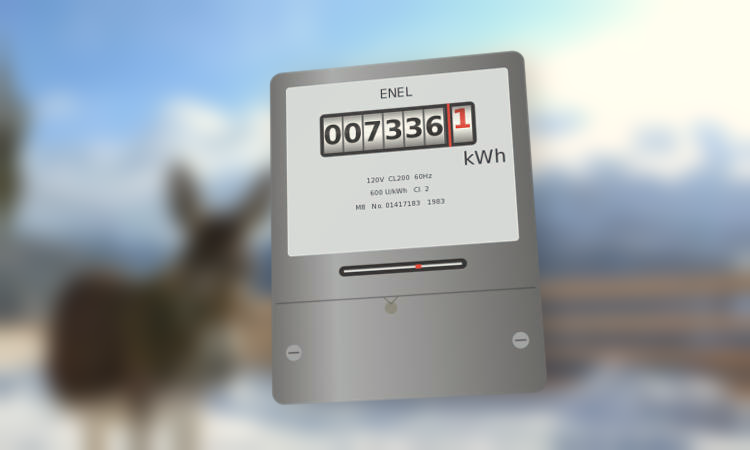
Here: 7336.1kWh
